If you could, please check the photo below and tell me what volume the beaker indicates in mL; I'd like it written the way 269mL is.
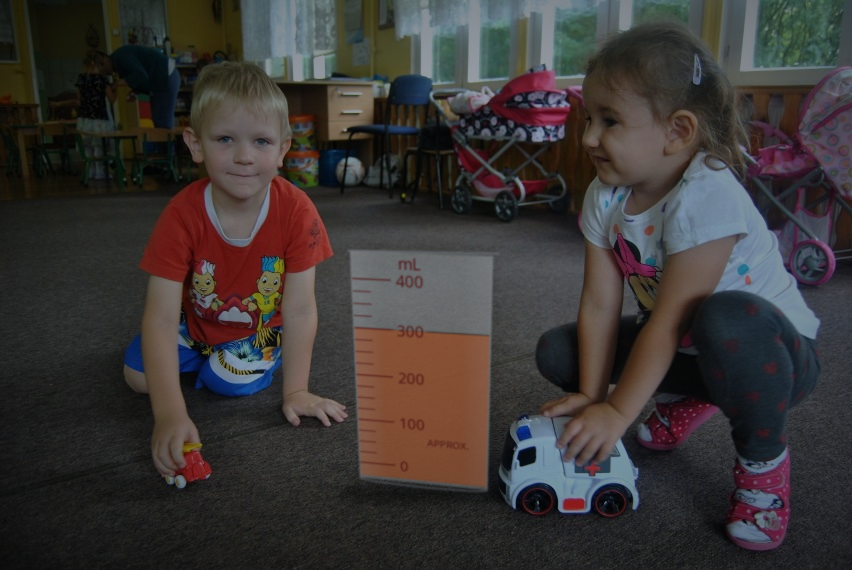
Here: 300mL
